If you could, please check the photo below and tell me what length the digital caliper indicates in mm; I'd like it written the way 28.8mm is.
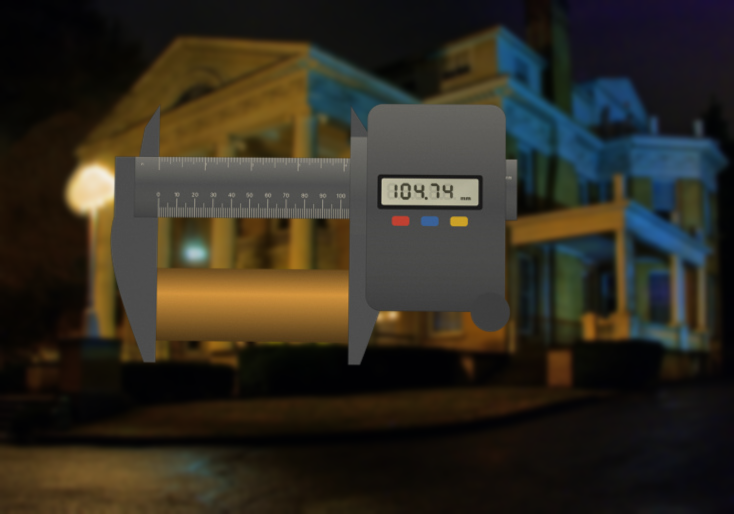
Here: 104.74mm
